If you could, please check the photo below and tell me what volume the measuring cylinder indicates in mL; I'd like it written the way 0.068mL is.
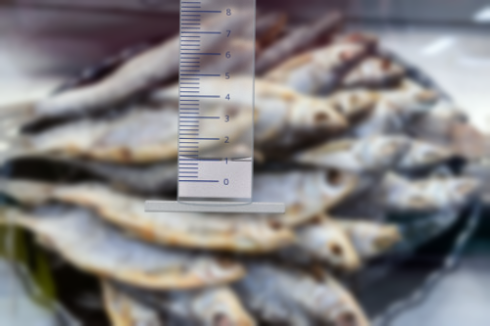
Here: 1mL
